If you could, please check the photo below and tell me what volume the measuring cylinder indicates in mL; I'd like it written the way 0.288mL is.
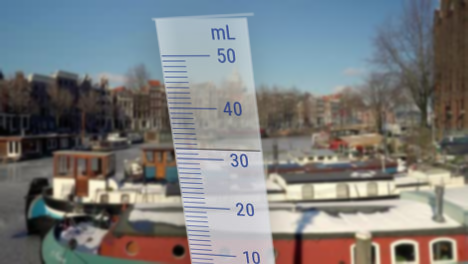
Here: 32mL
